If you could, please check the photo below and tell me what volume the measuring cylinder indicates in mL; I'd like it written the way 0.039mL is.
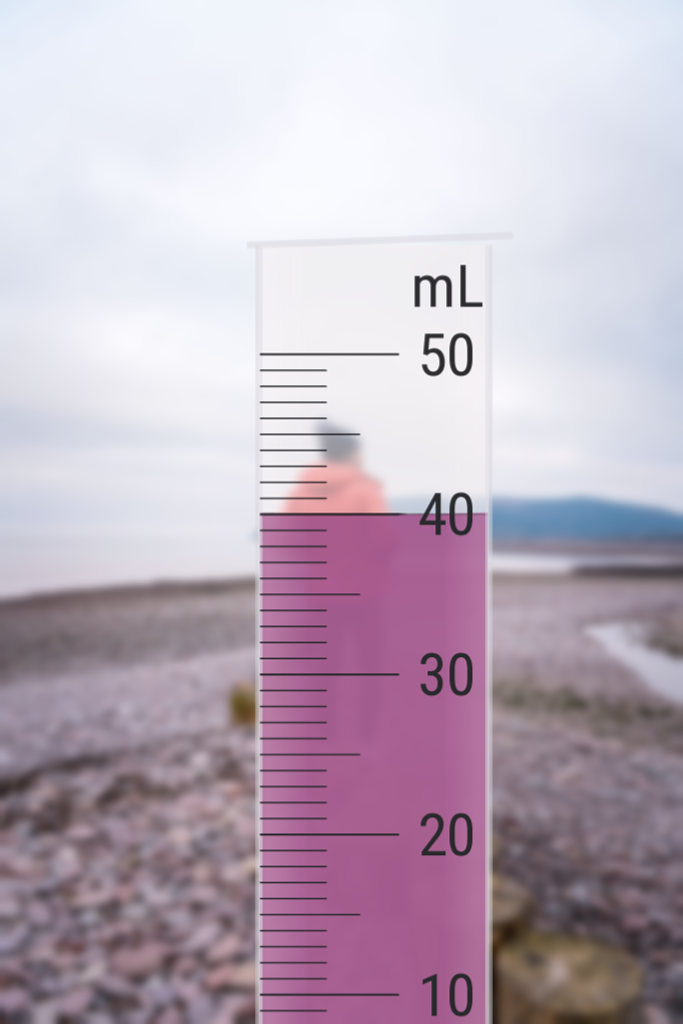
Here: 40mL
